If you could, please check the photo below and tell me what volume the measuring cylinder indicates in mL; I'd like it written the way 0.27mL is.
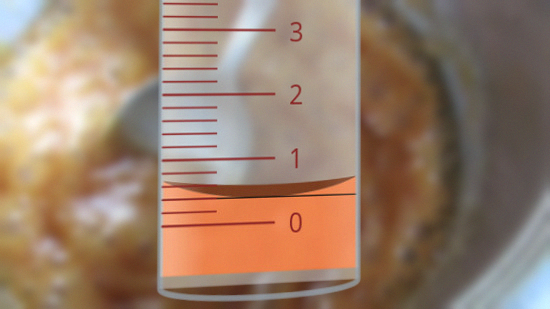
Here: 0.4mL
